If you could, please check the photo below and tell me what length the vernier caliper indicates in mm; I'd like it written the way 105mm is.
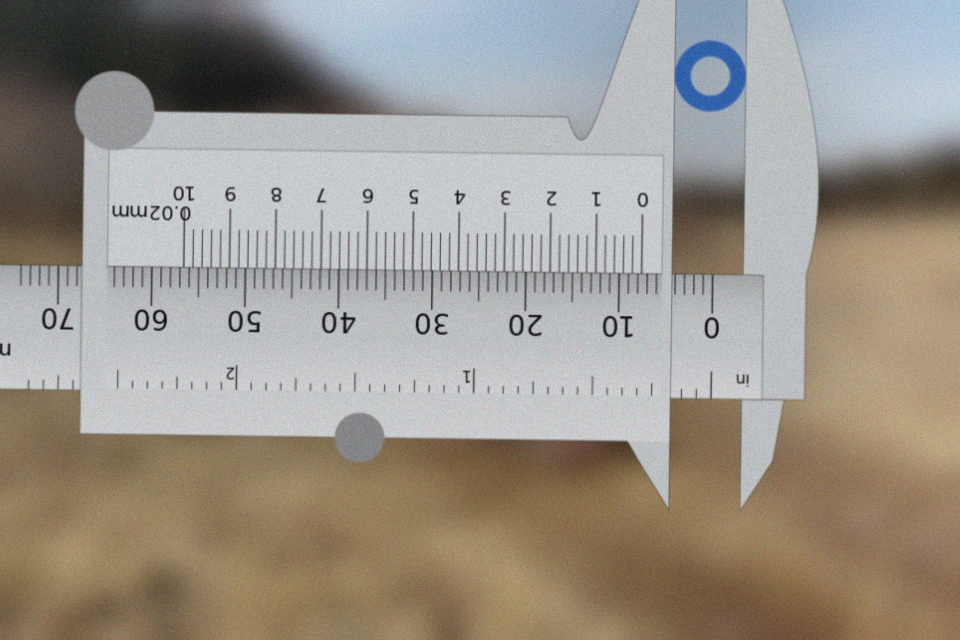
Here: 7.6mm
